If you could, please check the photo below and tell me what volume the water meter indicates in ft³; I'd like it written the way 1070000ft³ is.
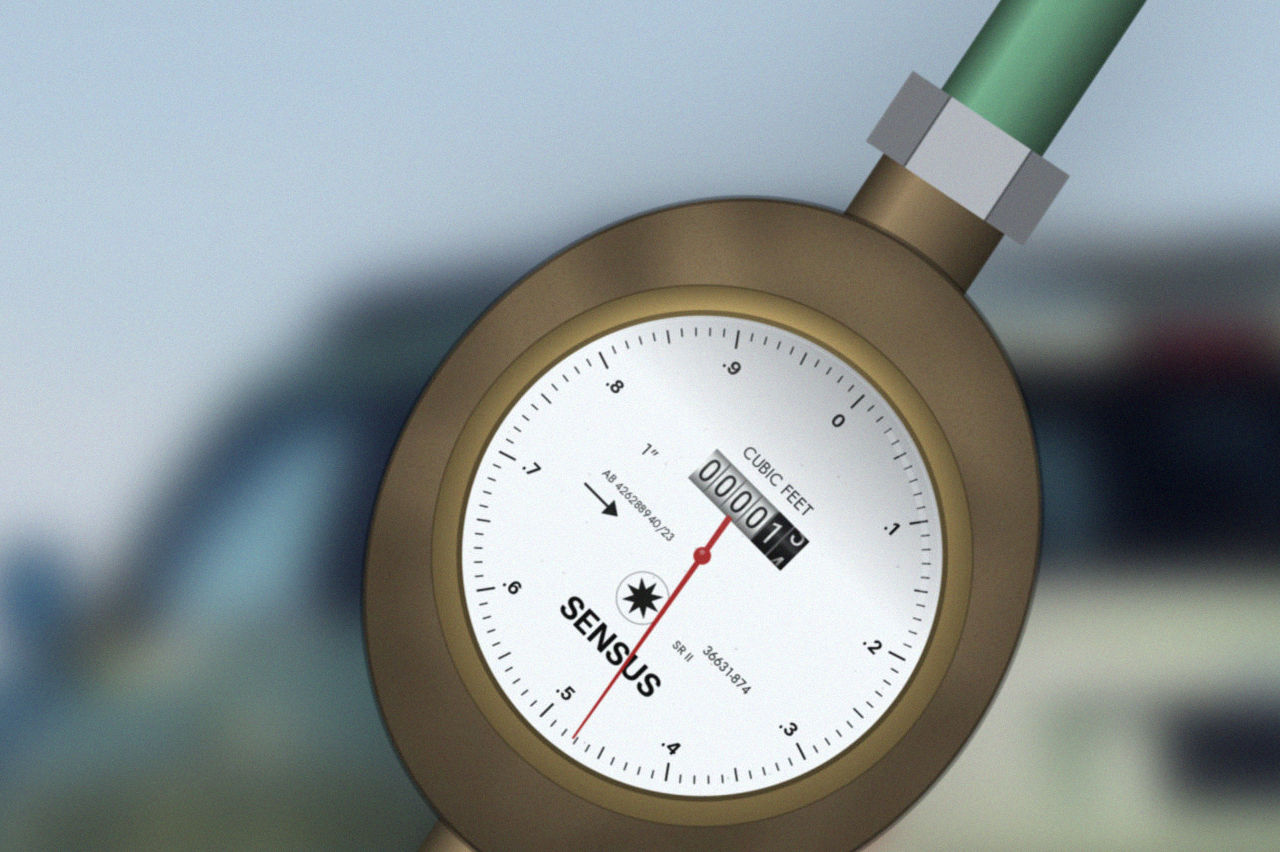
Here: 13.47ft³
